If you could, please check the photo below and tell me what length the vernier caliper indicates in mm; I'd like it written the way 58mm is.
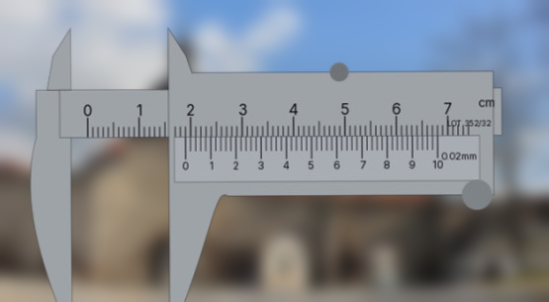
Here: 19.0mm
